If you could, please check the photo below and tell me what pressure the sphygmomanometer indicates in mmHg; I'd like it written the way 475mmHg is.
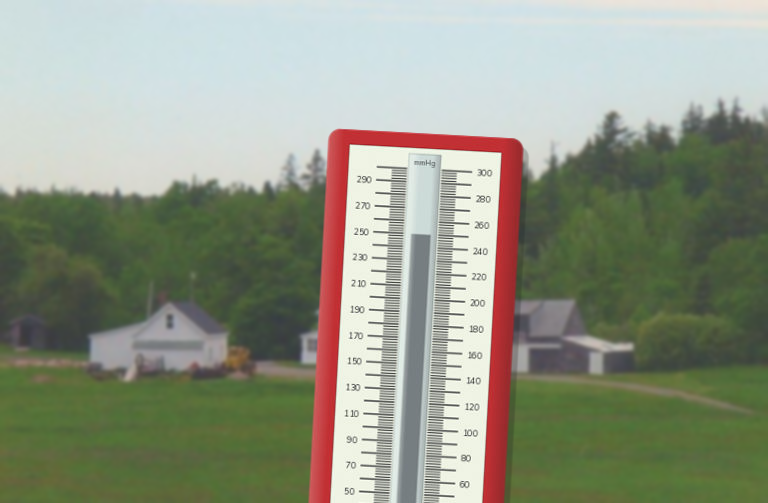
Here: 250mmHg
